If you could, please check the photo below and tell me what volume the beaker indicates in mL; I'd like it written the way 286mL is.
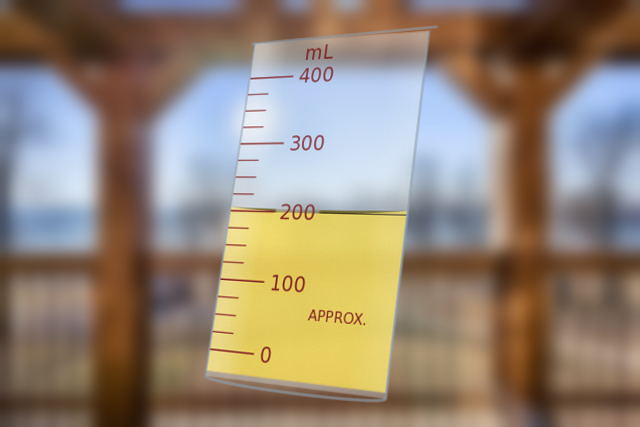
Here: 200mL
